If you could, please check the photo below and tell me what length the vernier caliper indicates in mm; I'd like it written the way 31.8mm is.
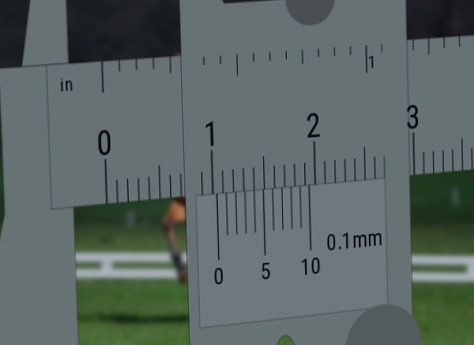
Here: 10.4mm
